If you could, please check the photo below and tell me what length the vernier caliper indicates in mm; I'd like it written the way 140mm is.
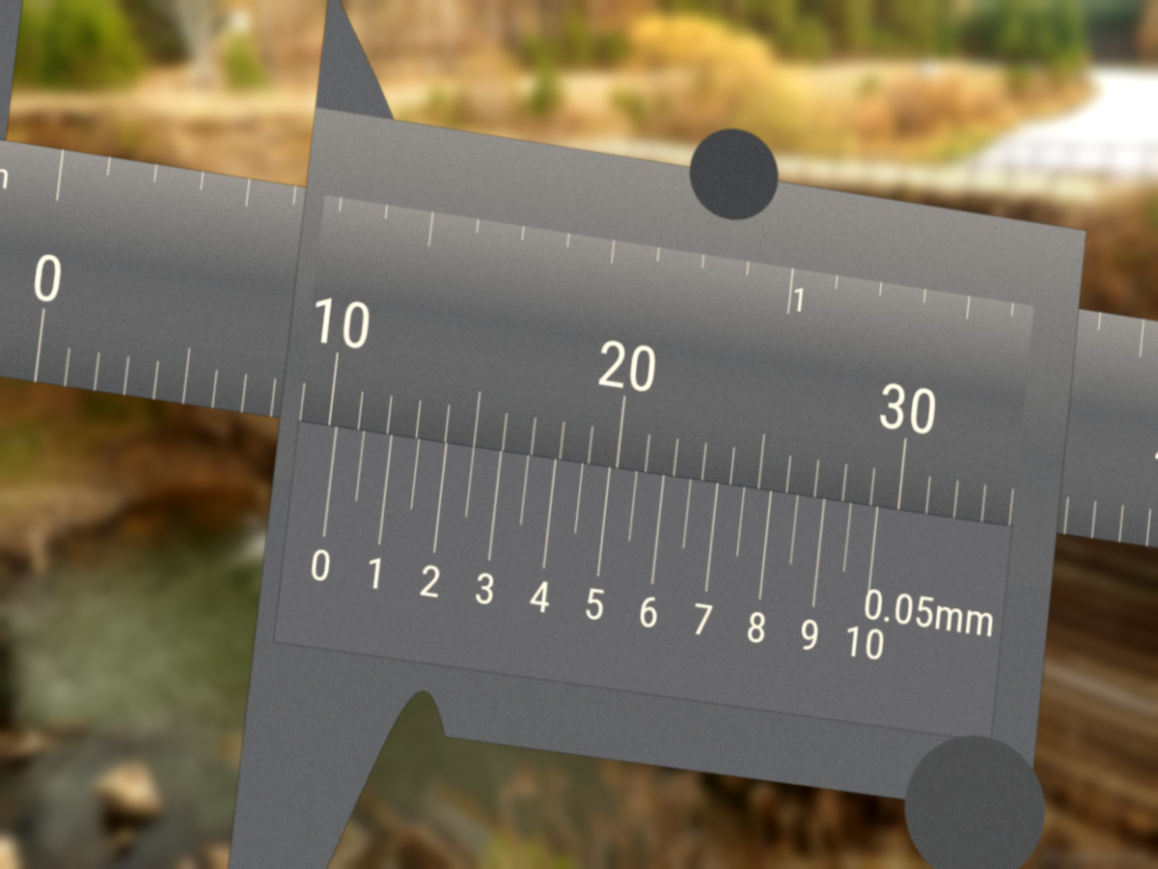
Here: 10.25mm
